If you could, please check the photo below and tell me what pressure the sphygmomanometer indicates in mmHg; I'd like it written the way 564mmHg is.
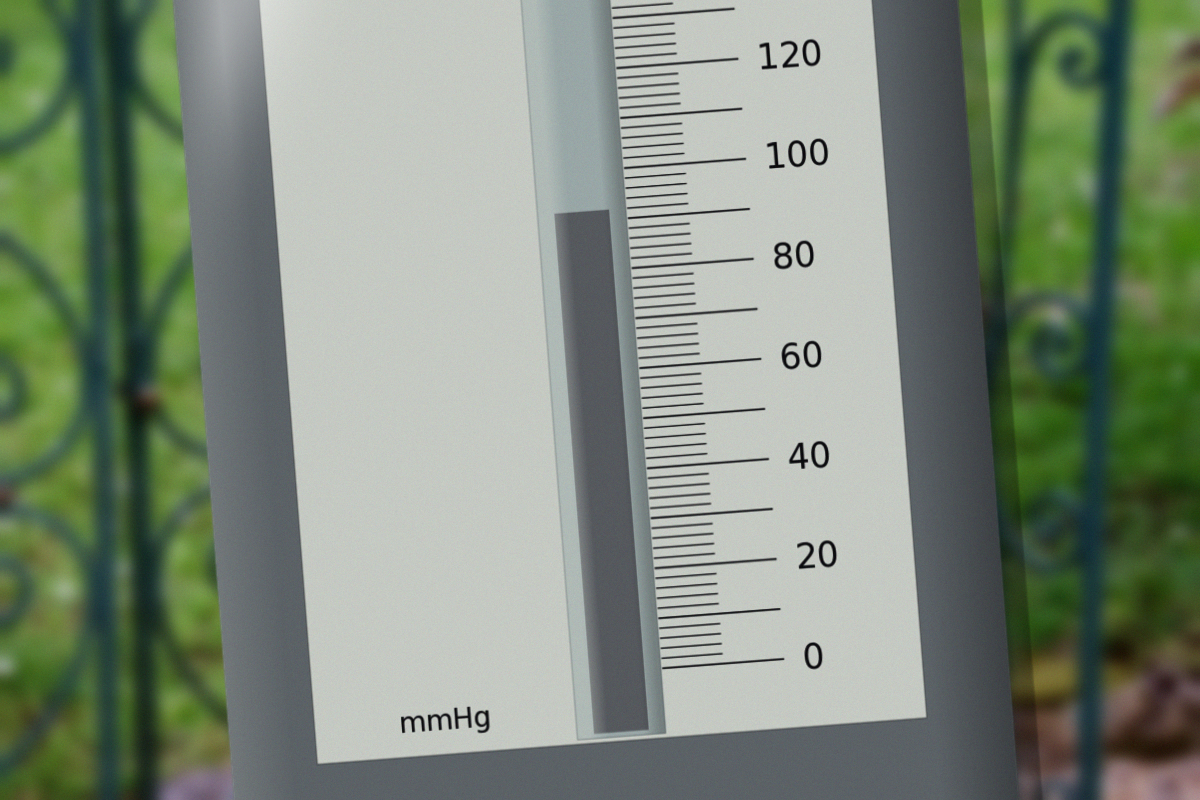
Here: 92mmHg
